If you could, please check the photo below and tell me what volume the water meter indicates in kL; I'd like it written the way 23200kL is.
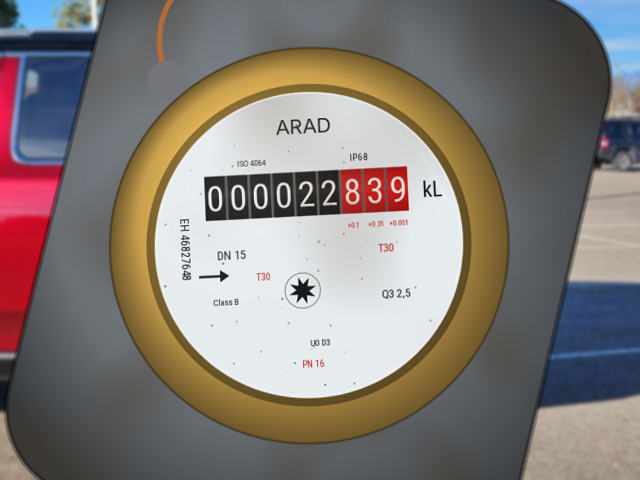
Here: 22.839kL
